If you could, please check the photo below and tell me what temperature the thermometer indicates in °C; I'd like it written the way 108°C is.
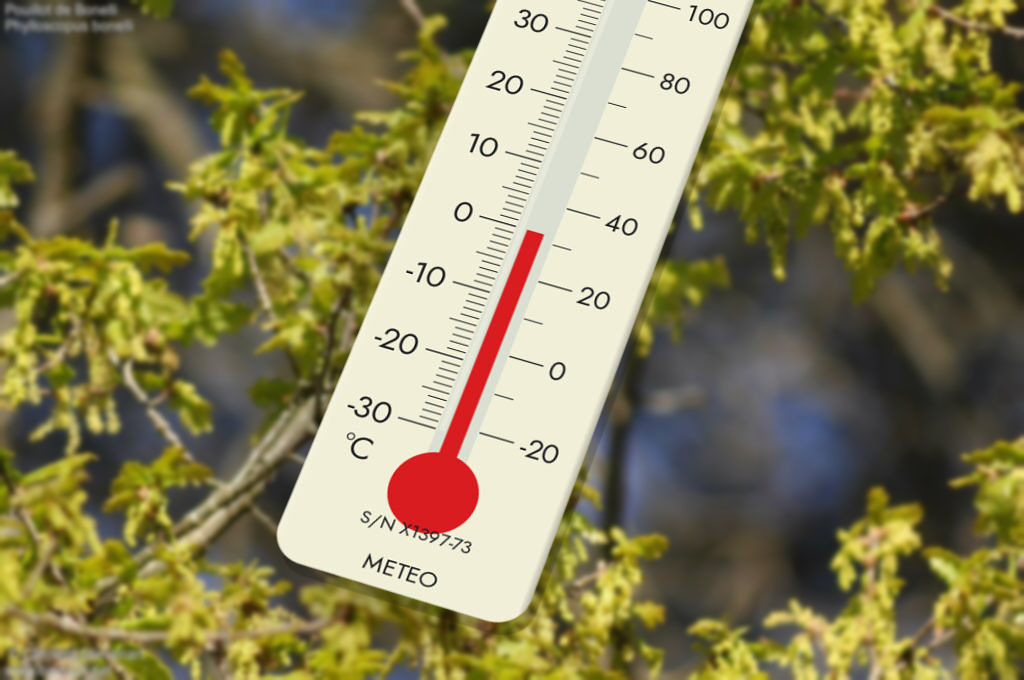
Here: 0°C
